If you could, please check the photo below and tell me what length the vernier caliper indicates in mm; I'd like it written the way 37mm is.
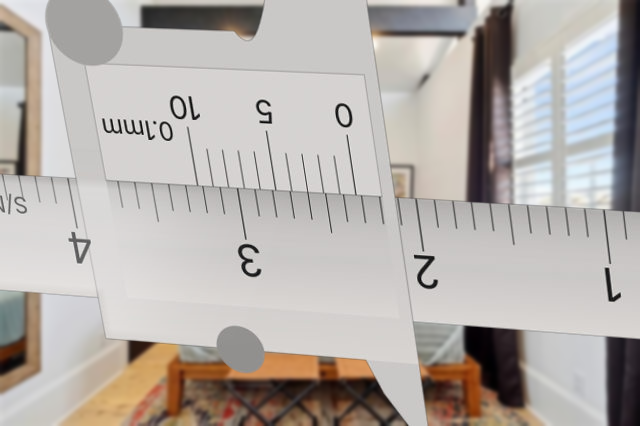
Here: 23.3mm
